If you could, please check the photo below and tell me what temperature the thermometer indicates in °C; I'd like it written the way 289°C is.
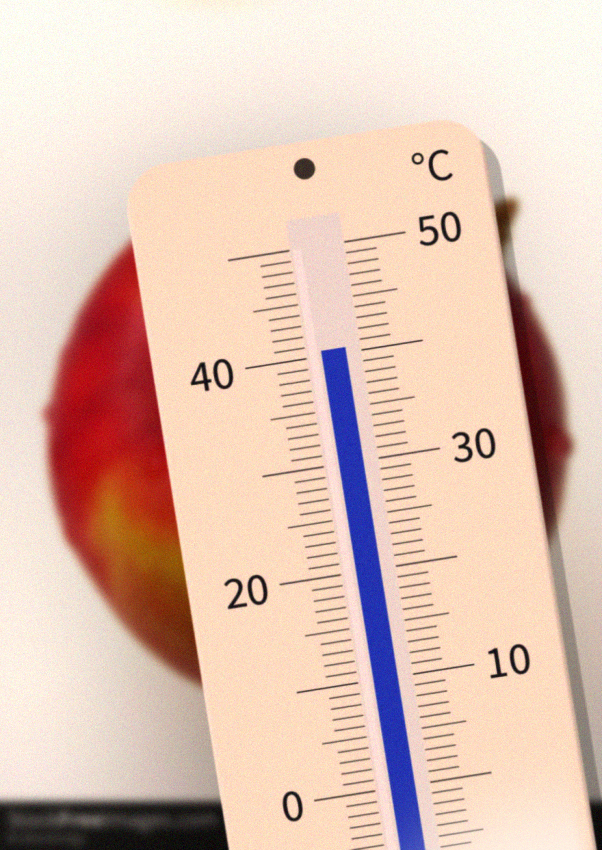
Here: 40.5°C
